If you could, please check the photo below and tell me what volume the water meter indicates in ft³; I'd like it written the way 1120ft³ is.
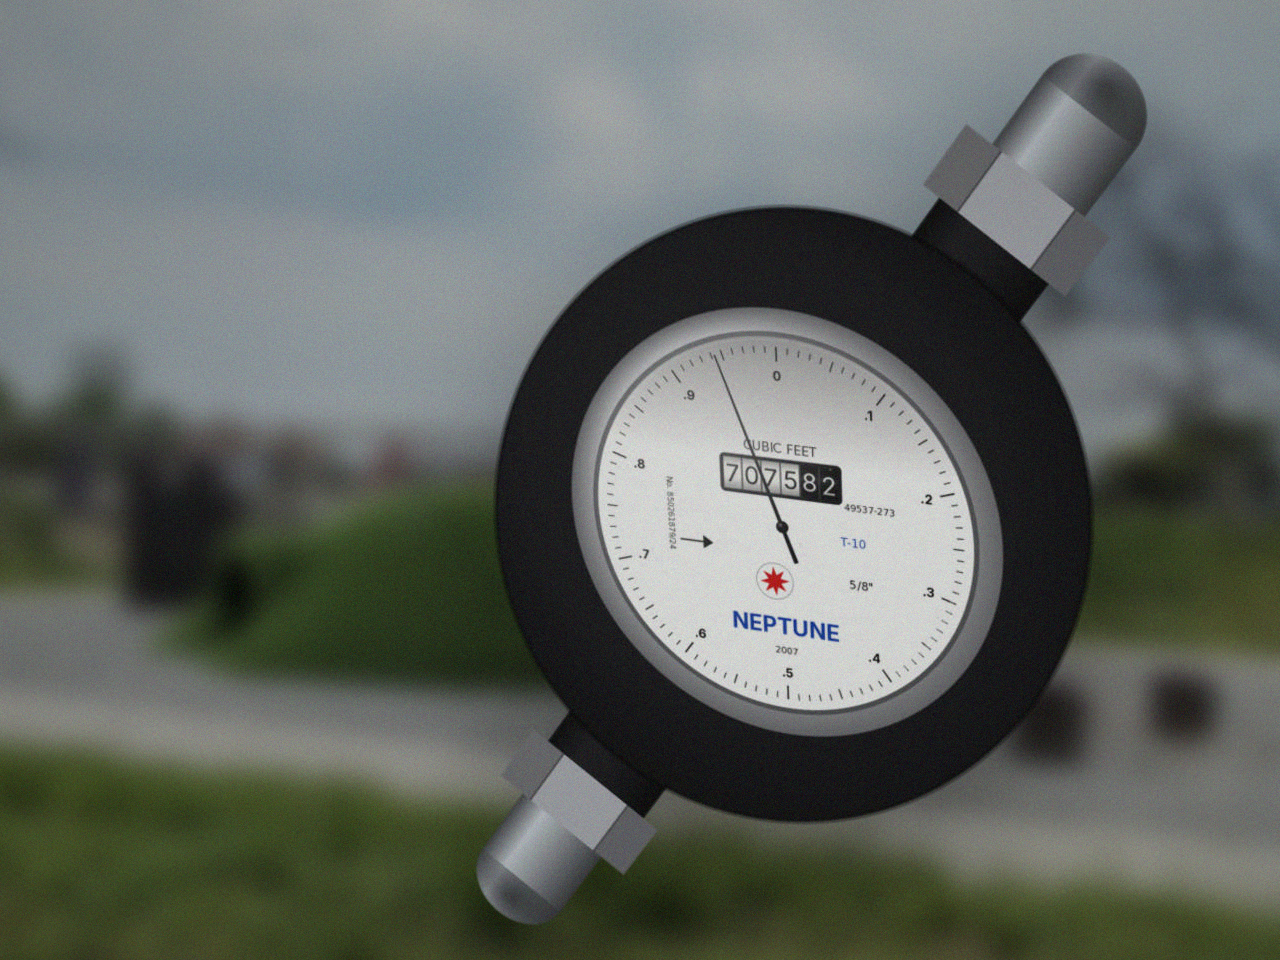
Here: 707581.94ft³
